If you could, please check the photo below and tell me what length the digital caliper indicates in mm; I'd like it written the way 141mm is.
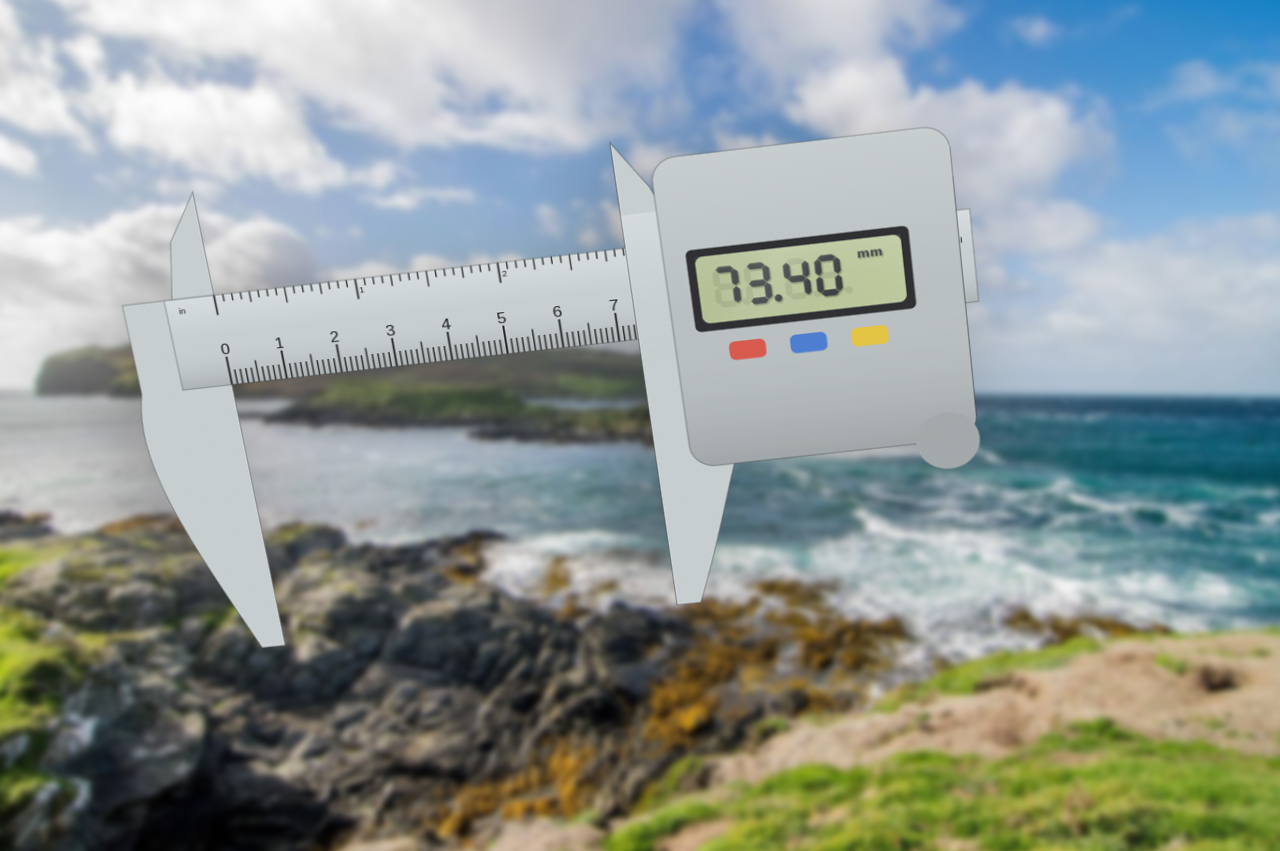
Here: 73.40mm
